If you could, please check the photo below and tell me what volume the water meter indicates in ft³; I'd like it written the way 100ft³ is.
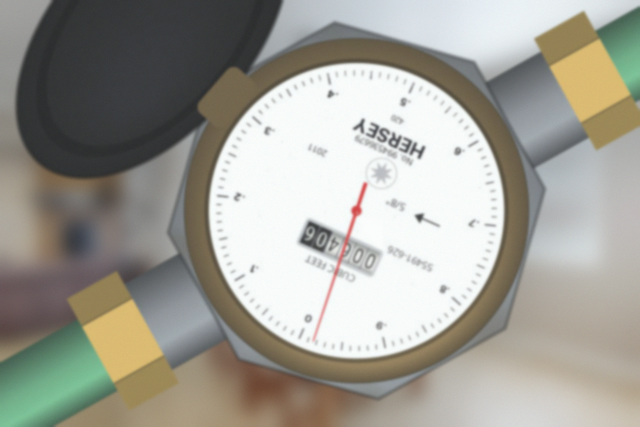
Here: 6405.98ft³
